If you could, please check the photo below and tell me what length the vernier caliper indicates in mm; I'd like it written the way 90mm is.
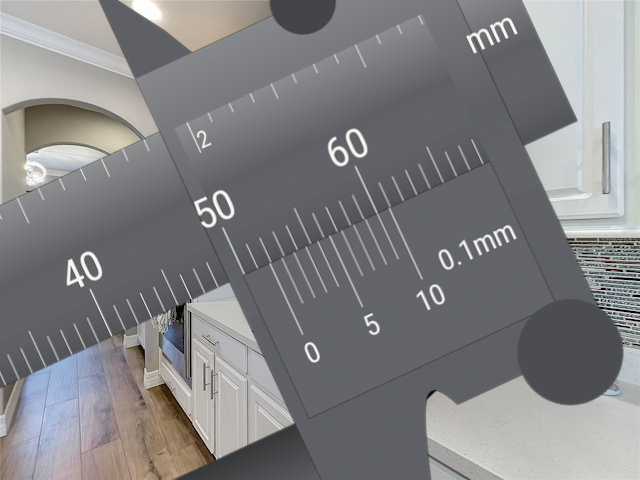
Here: 51.9mm
